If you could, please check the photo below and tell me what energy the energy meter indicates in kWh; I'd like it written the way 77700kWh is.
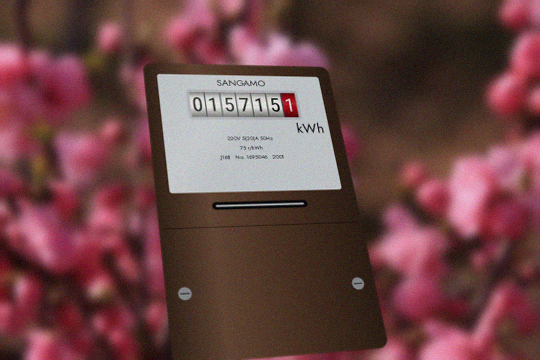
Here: 15715.1kWh
